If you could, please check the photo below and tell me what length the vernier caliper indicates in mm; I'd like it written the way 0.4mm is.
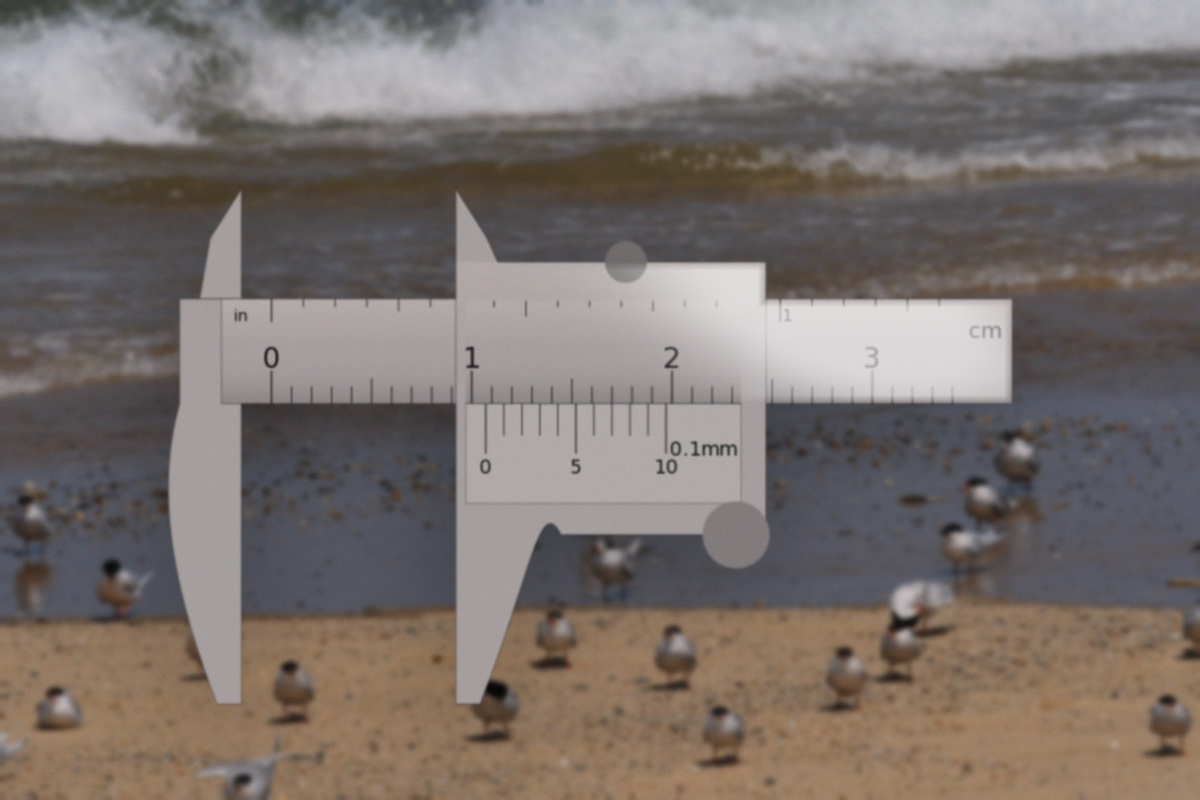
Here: 10.7mm
